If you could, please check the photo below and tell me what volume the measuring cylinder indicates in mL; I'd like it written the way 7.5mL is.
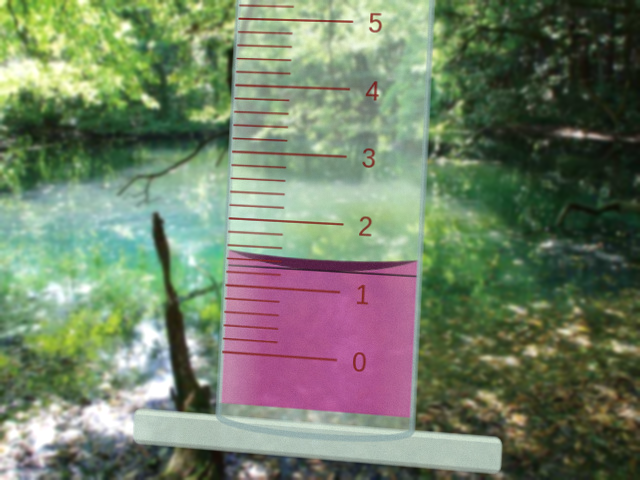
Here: 1.3mL
